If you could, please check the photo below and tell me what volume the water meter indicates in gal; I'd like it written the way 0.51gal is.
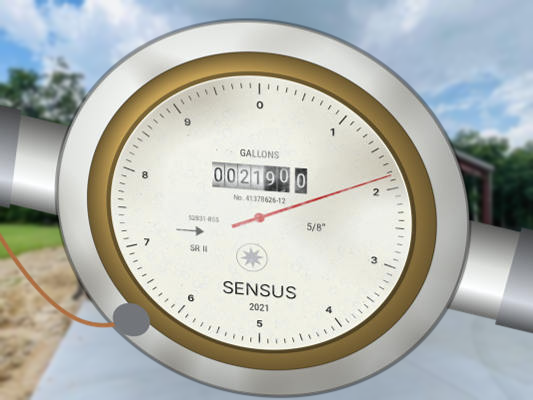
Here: 21901.8gal
